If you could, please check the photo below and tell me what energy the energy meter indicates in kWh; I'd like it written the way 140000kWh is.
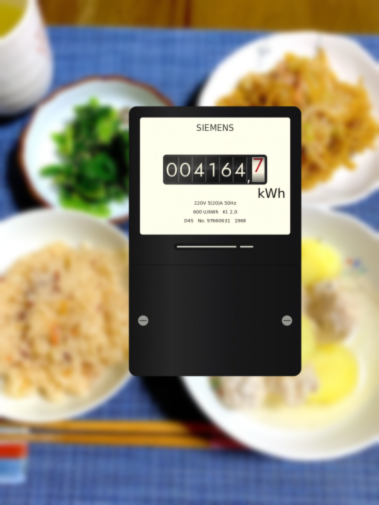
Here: 4164.7kWh
